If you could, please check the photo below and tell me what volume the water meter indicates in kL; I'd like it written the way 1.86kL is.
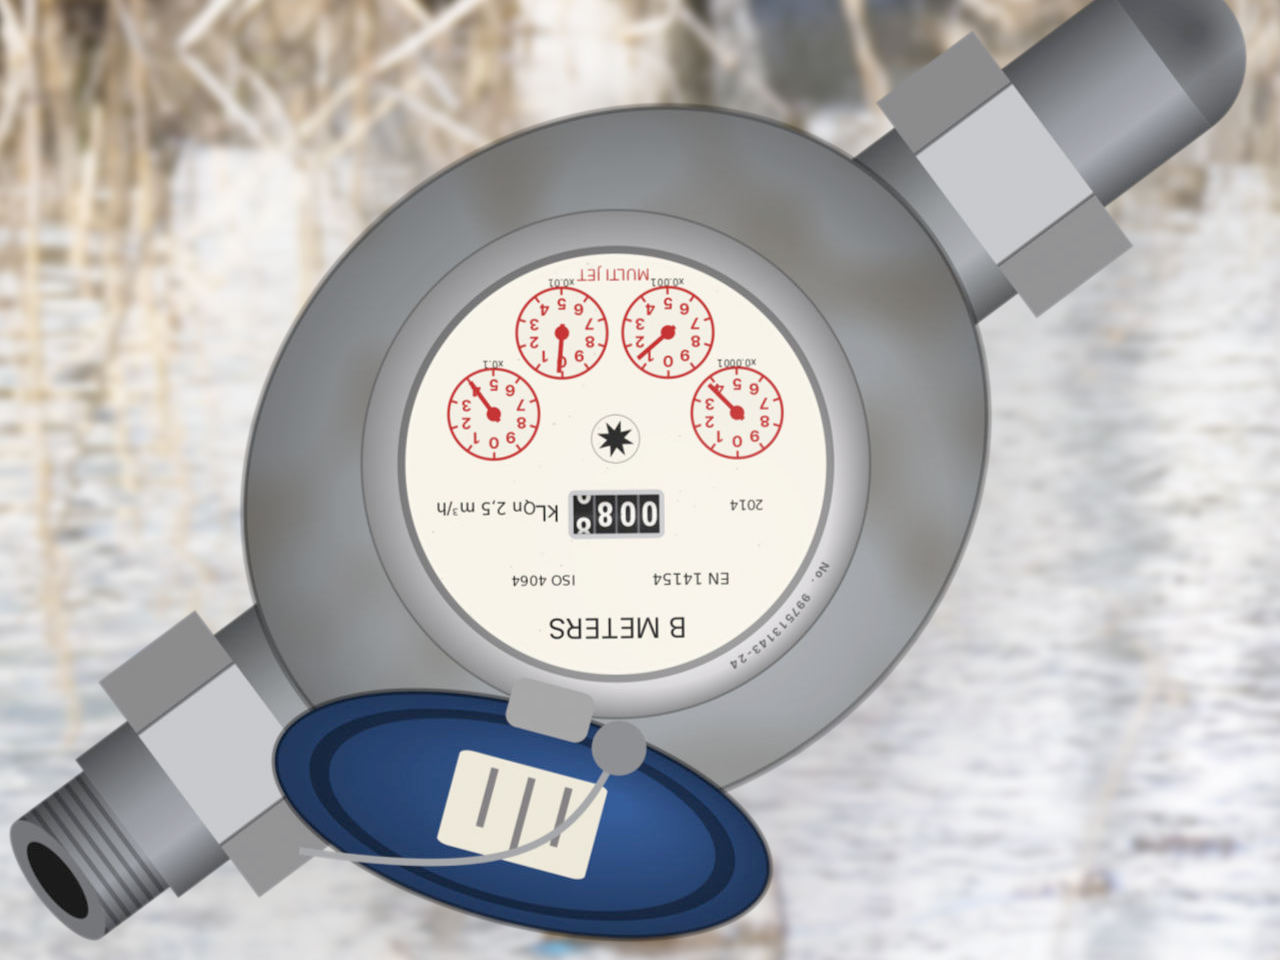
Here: 88.4013kL
